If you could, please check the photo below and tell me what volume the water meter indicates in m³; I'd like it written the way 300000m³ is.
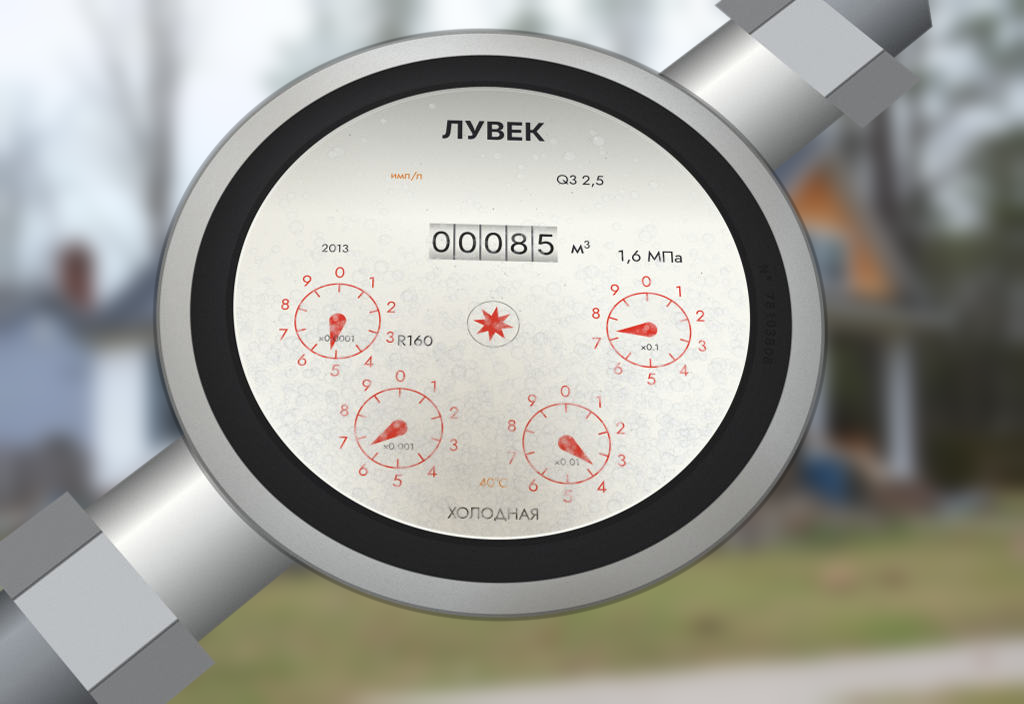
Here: 85.7365m³
